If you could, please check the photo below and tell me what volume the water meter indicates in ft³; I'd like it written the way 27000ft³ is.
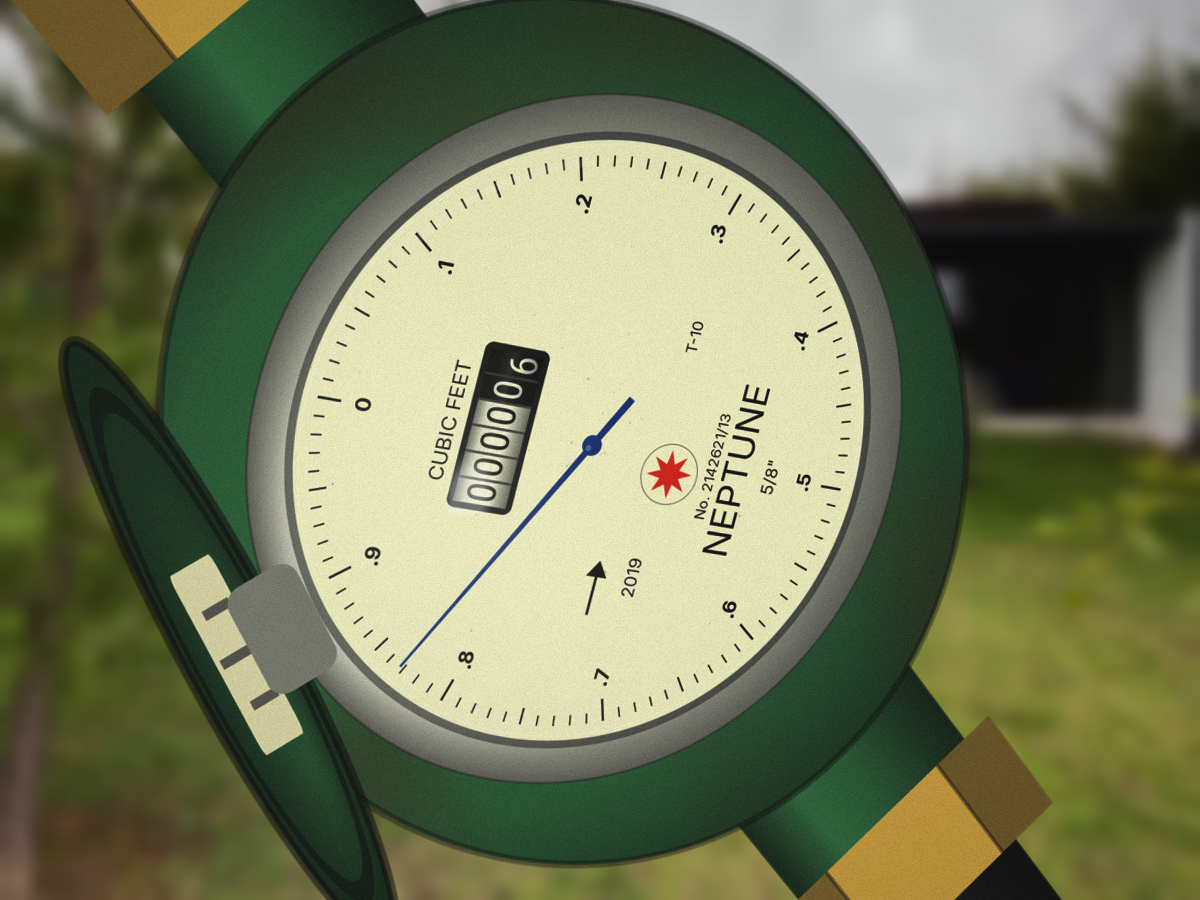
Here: 5.83ft³
